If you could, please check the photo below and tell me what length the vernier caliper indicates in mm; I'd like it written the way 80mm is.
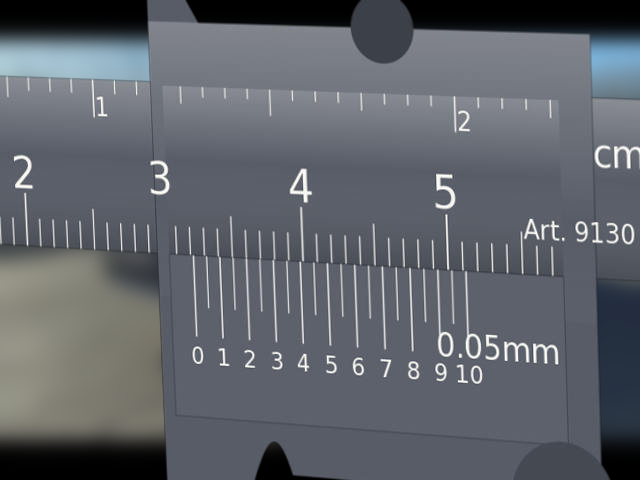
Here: 32.2mm
